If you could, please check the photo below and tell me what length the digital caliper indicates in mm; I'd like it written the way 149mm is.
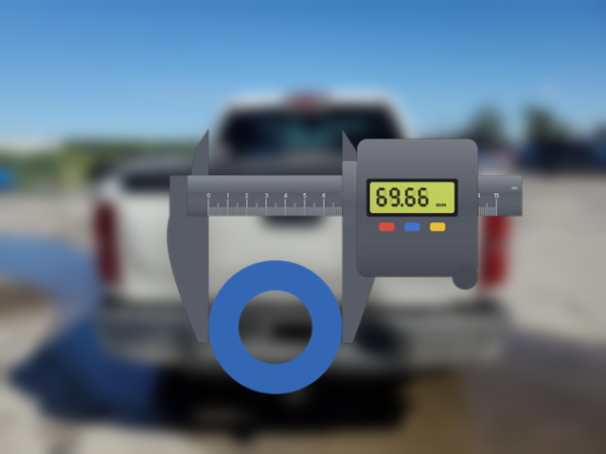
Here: 69.66mm
